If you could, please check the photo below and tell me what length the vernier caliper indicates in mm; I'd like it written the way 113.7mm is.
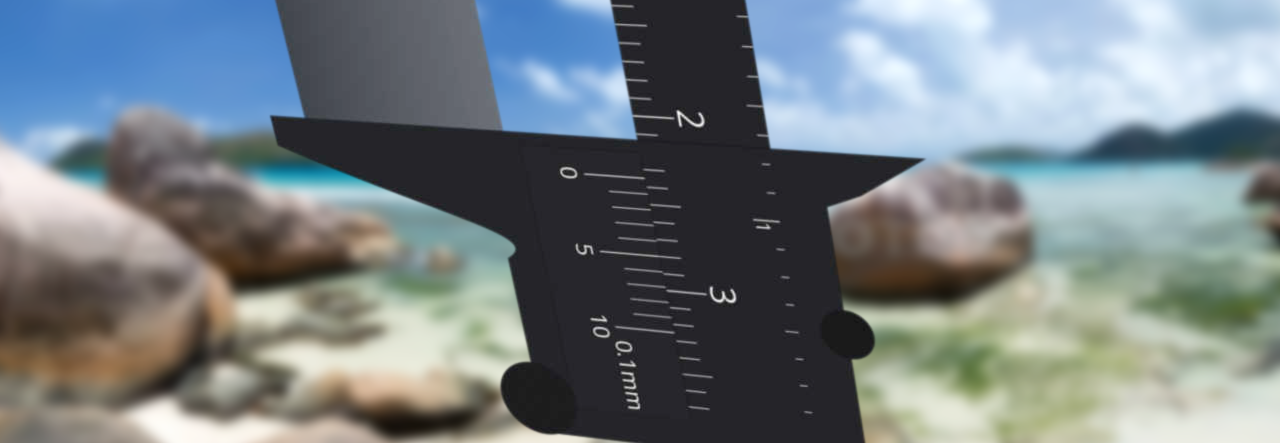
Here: 23.5mm
